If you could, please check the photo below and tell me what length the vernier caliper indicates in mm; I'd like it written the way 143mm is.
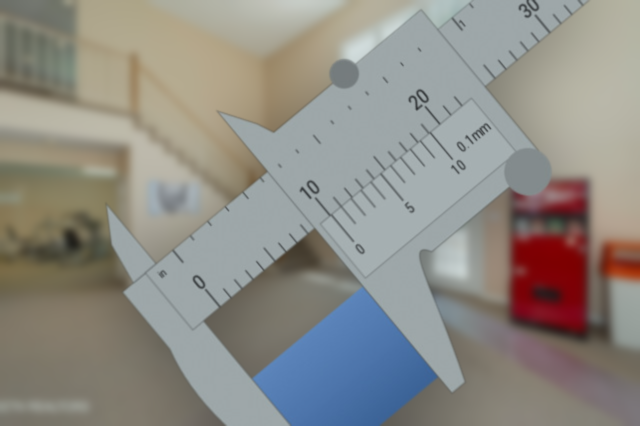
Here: 10.1mm
